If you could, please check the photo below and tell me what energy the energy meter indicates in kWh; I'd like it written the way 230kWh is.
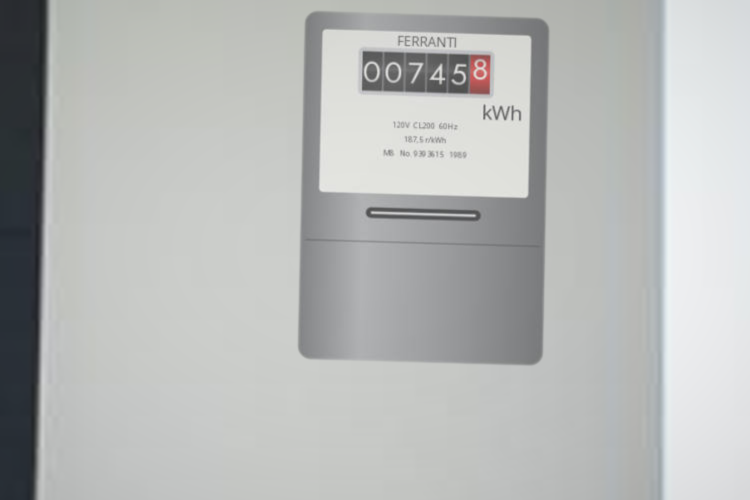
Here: 745.8kWh
